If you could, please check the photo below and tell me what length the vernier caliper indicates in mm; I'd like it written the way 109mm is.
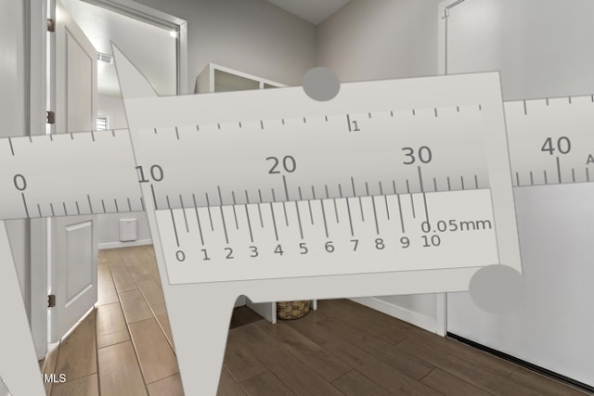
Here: 11.1mm
